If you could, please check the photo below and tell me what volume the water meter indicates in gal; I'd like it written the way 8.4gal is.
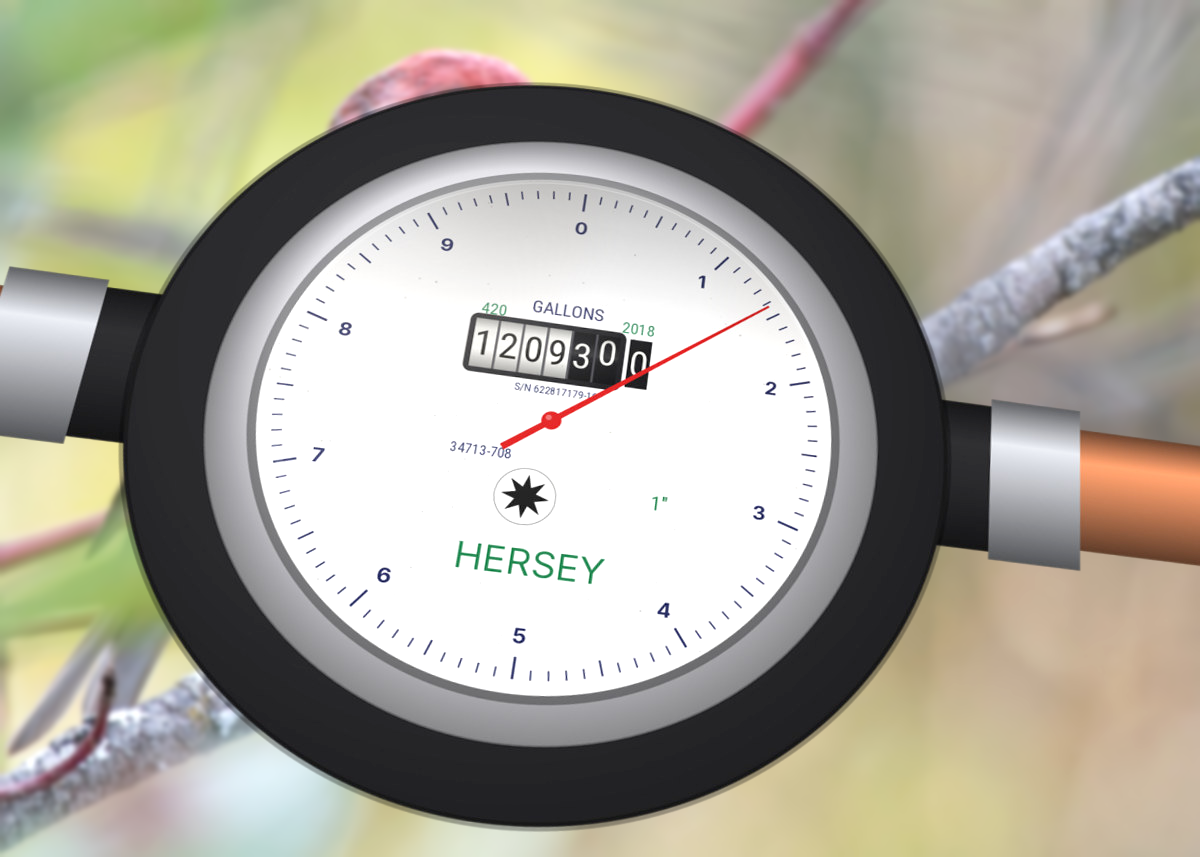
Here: 1209301.4gal
